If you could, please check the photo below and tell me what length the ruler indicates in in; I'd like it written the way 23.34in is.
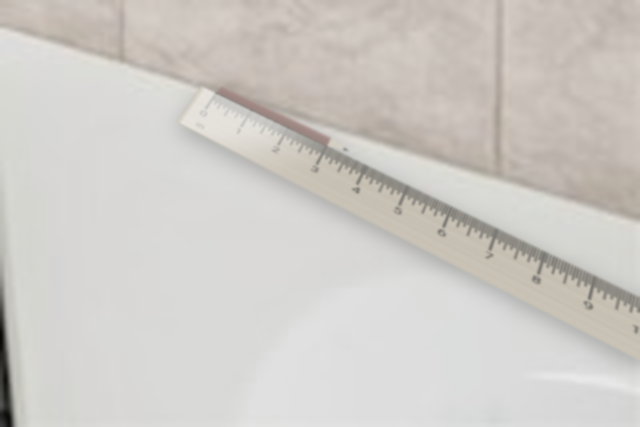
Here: 3.5in
